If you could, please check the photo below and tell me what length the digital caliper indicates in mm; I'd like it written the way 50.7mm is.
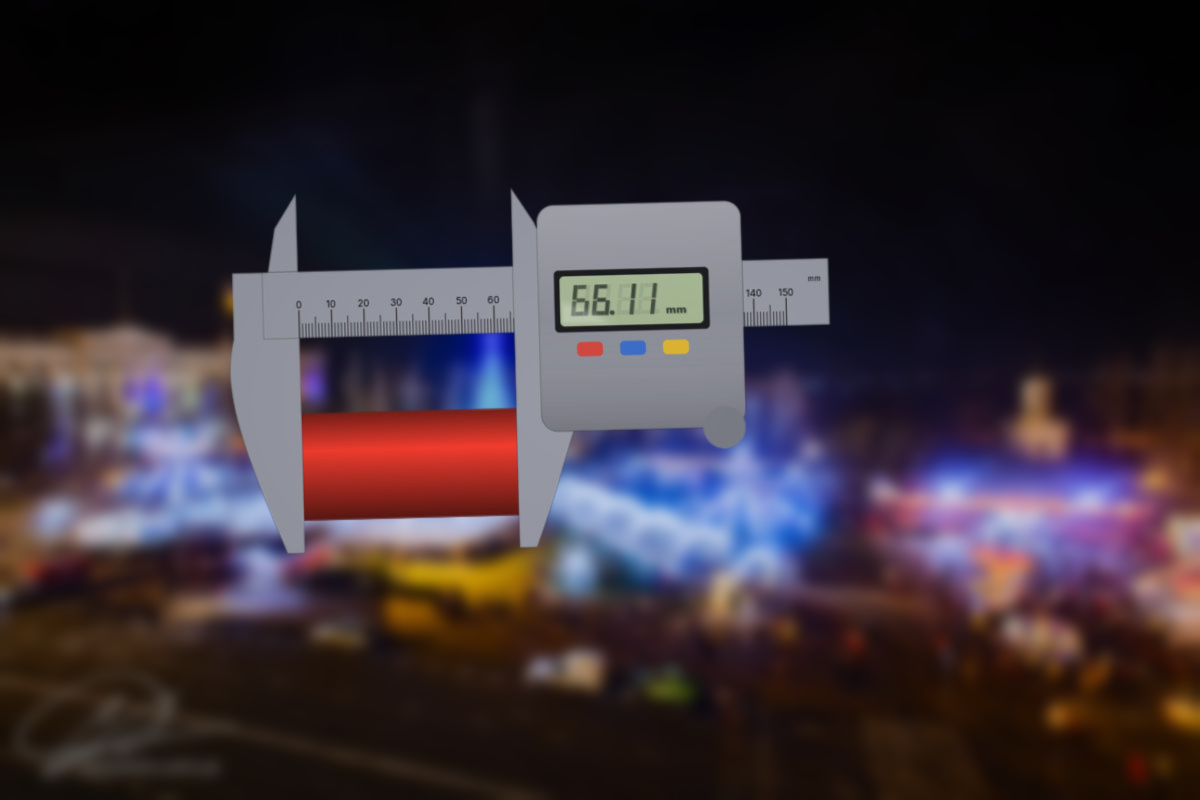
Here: 66.11mm
